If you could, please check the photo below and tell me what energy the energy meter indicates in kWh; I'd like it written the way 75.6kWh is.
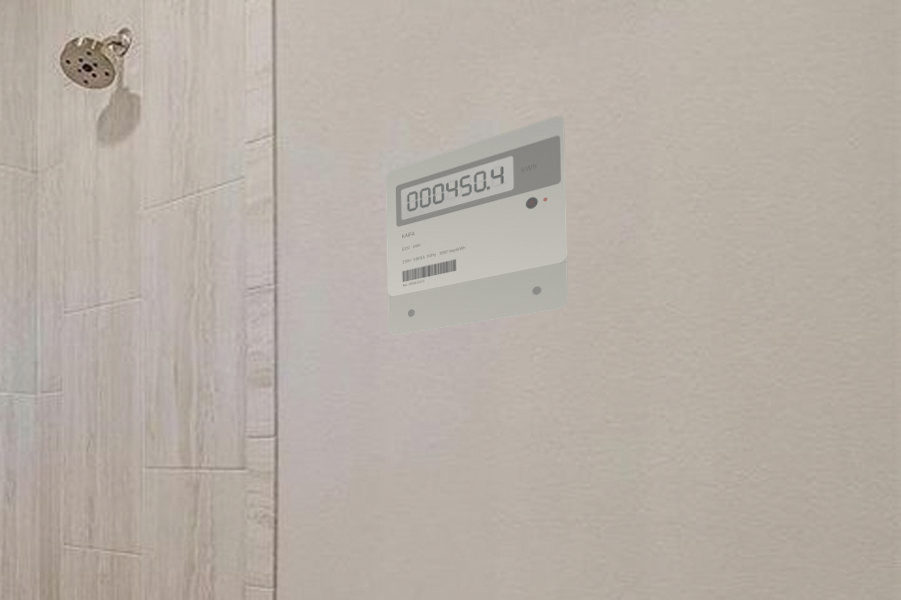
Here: 450.4kWh
